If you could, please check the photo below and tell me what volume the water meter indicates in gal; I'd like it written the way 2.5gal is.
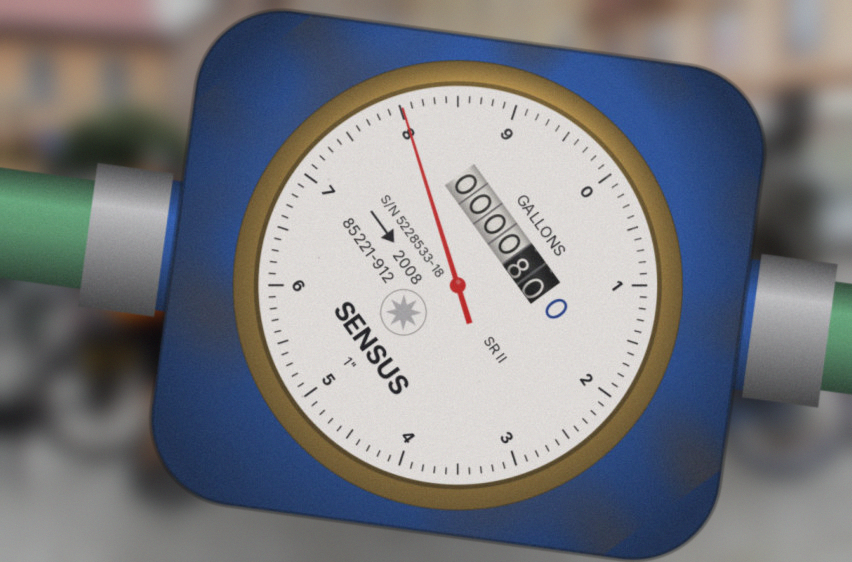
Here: 798.0gal
